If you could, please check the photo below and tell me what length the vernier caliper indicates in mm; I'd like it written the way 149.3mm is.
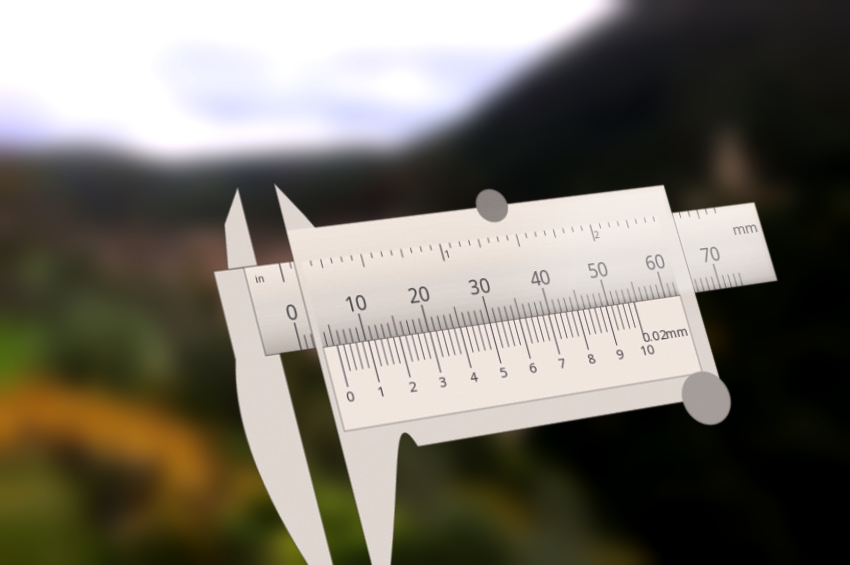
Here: 5.5mm
